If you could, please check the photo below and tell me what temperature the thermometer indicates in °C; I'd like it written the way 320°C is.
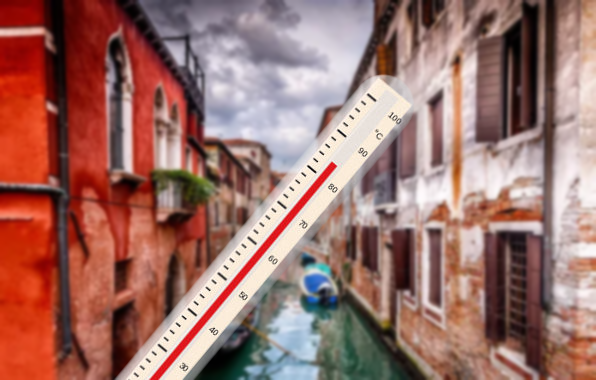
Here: 84°C
